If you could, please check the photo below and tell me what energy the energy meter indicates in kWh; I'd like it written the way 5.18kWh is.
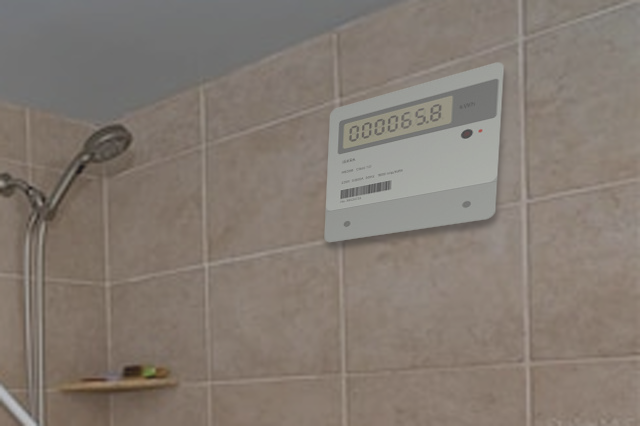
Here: 65.8kWh
